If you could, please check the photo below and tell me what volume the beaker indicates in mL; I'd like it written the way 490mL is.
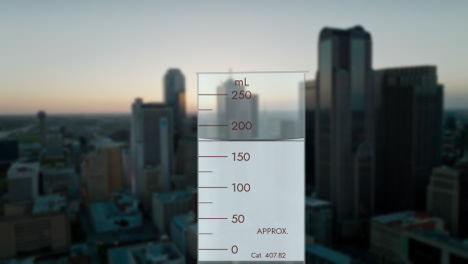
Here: 175mL
